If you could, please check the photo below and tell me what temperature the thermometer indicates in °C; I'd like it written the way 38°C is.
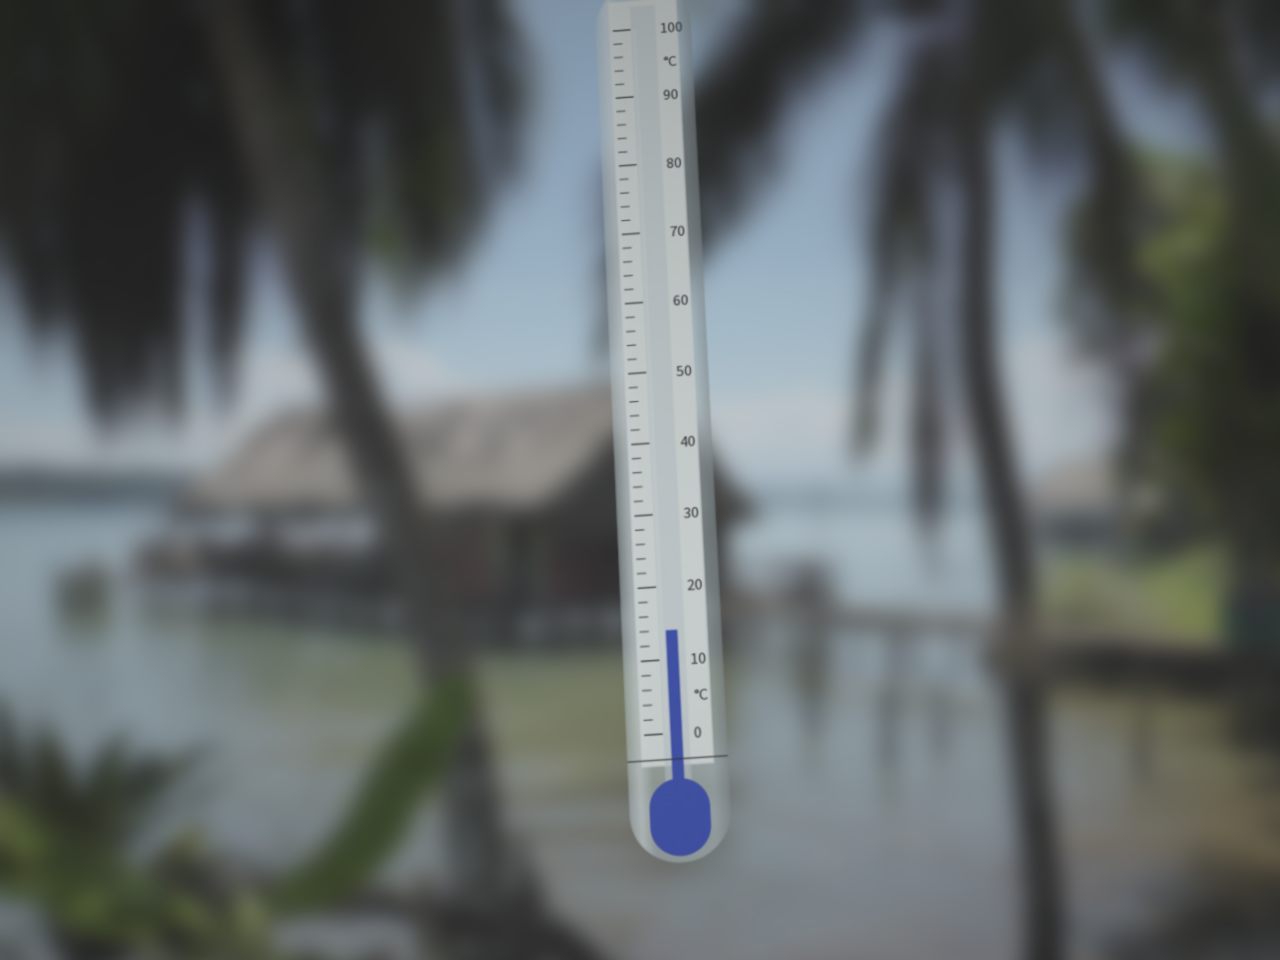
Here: 14°C
